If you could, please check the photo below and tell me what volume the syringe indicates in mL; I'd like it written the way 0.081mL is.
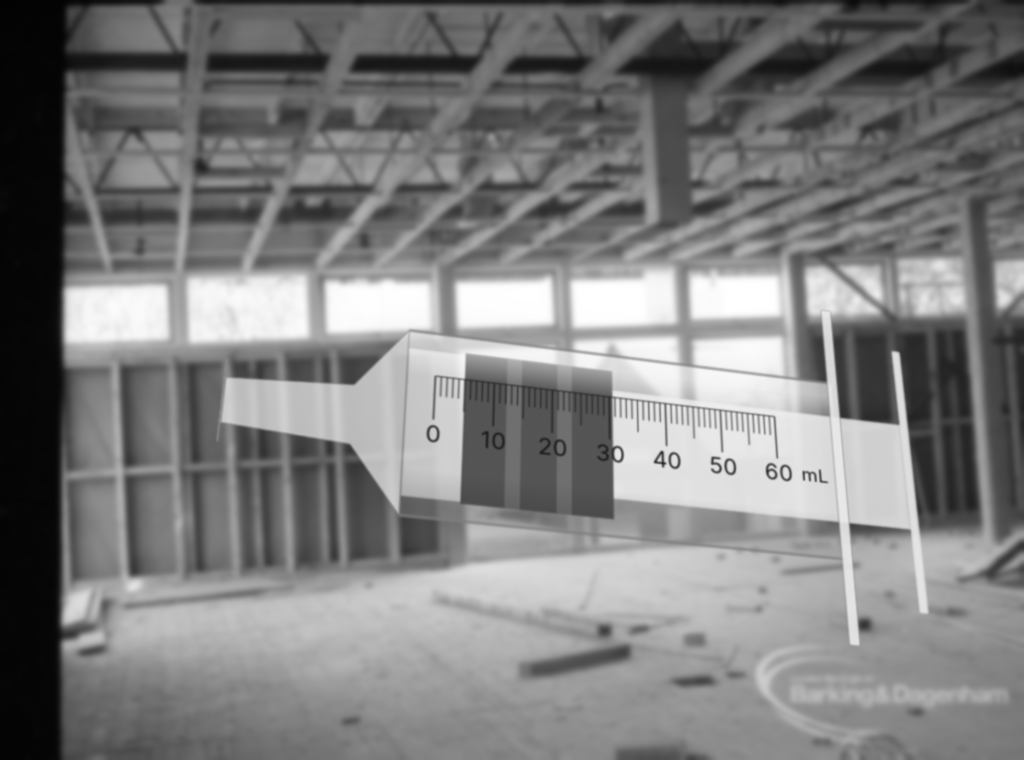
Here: 5mL
